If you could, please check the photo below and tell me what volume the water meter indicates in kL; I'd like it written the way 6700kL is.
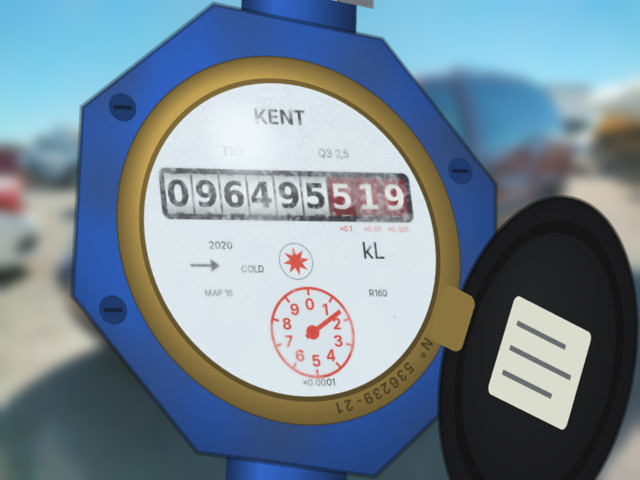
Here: 96495.5191kL
